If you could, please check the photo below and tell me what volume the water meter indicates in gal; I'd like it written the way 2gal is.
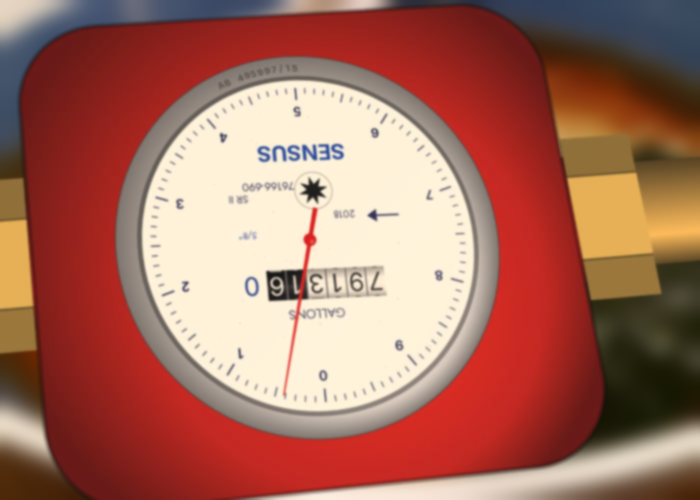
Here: 7913160.4gal
